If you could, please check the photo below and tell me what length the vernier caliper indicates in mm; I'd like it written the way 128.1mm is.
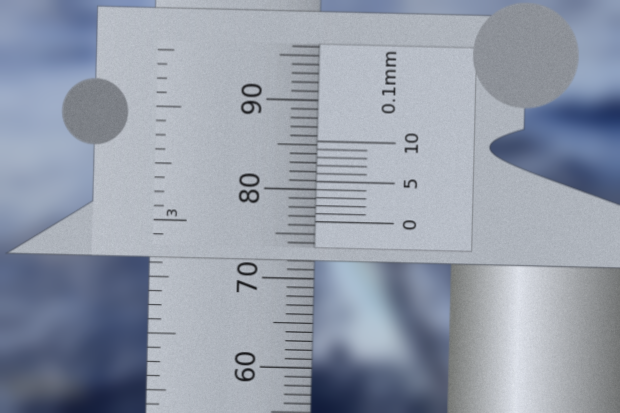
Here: 76.4mm
